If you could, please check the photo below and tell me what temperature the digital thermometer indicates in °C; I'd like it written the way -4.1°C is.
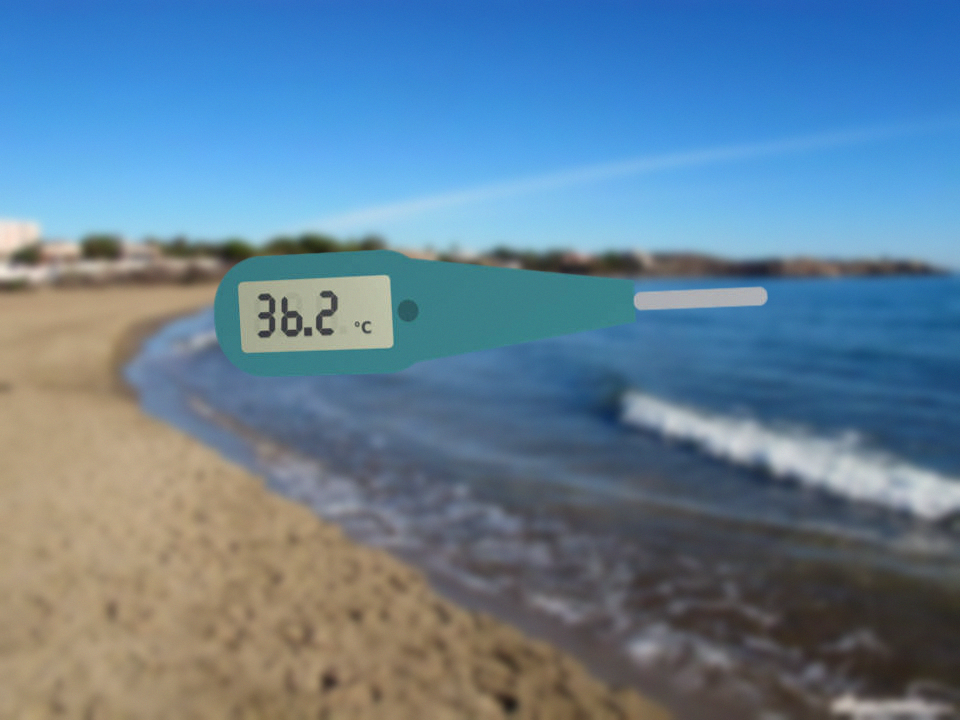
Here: 36.2°C
